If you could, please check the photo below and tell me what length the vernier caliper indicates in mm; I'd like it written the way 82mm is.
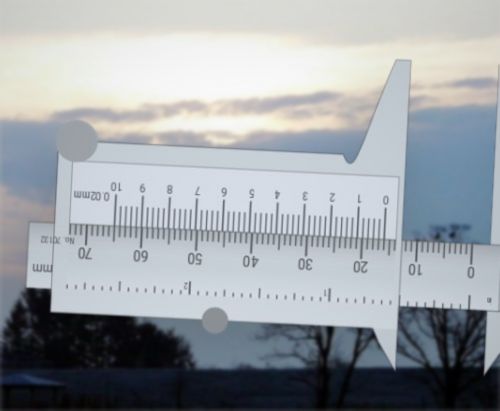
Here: 16.0mm
